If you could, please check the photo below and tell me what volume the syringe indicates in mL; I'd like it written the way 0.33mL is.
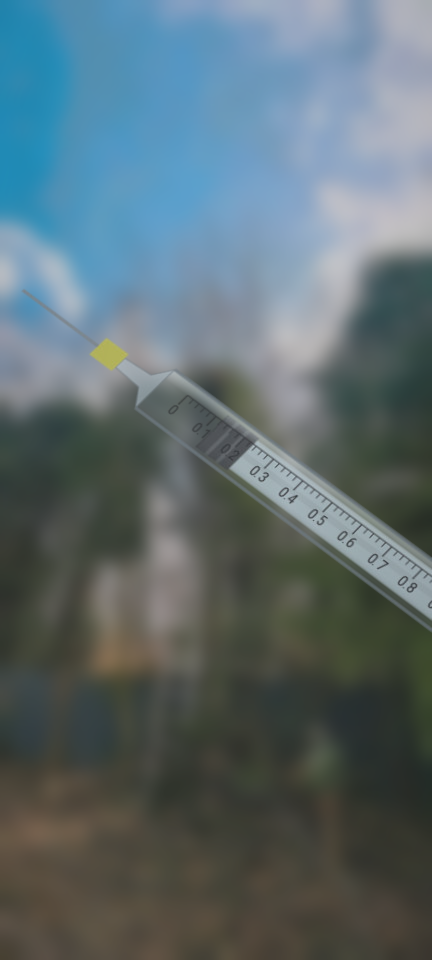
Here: 0.12mL
